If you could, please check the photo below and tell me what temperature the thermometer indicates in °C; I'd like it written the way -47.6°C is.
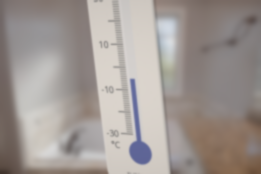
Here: -5°C
